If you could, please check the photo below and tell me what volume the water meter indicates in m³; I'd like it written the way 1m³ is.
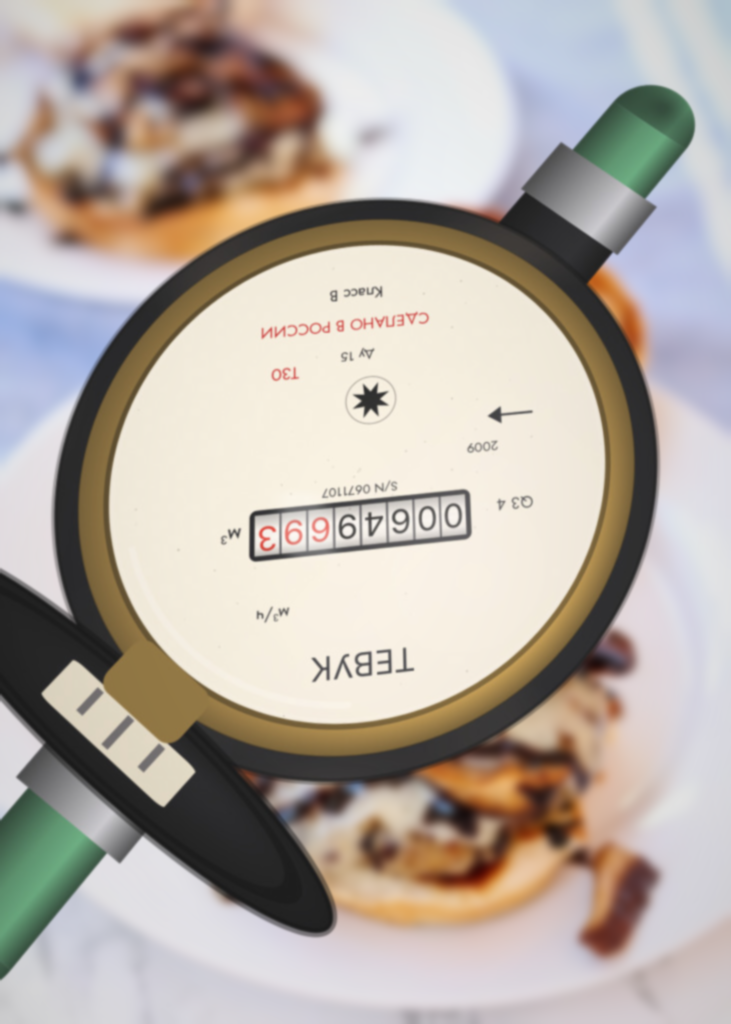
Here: 649.693m³
